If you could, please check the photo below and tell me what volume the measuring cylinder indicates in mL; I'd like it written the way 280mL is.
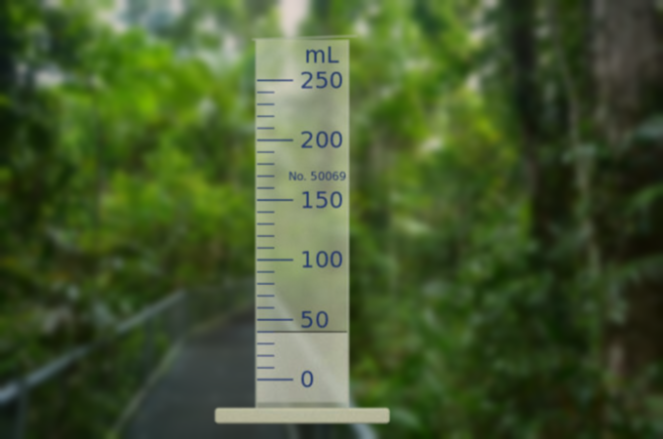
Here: 40mL
